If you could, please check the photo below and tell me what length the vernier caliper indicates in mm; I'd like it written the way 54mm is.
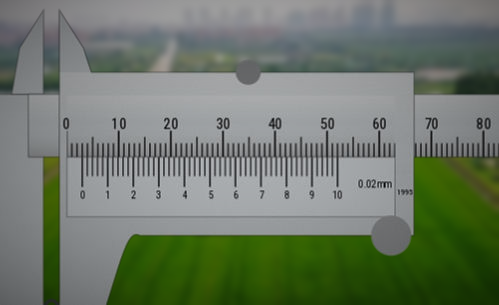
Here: 3.0mm
